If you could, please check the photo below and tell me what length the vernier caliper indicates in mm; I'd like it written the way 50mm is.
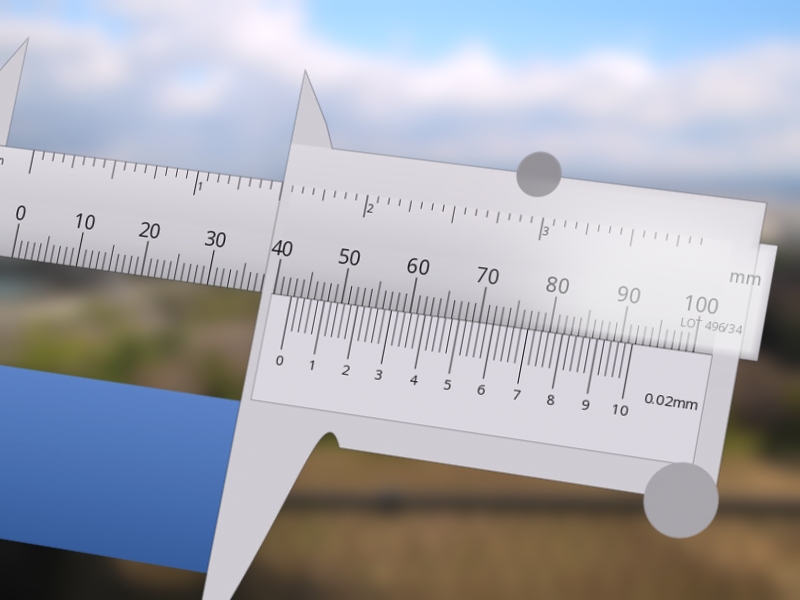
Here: 42.6mm
